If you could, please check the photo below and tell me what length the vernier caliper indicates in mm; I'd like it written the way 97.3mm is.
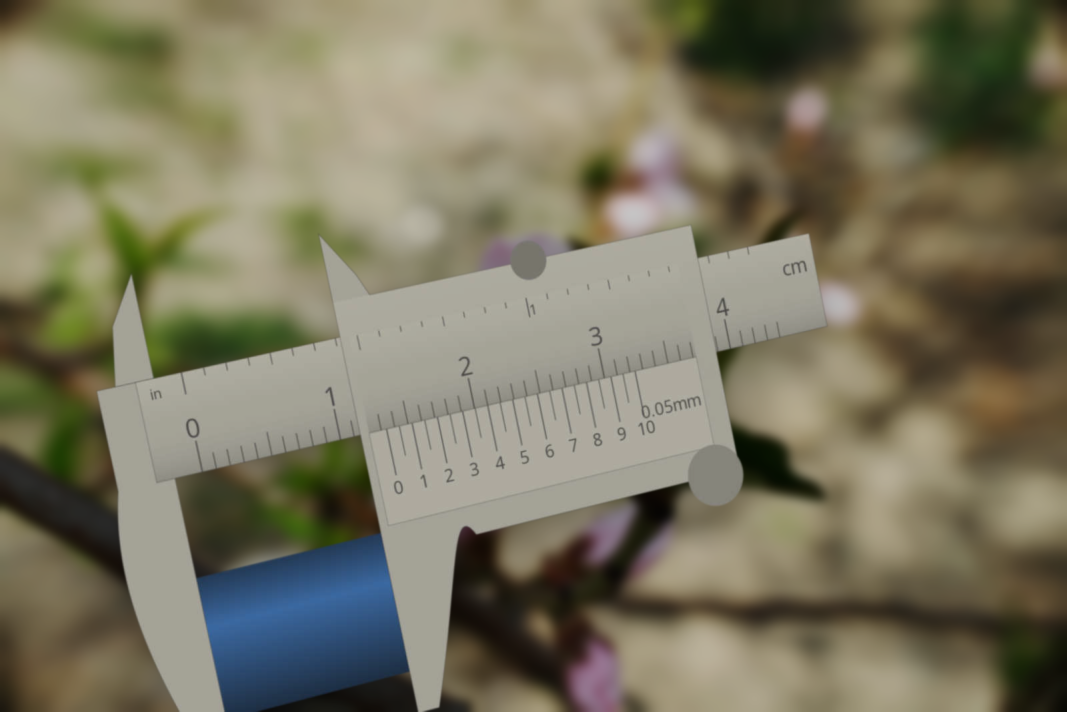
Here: 13.4mm
